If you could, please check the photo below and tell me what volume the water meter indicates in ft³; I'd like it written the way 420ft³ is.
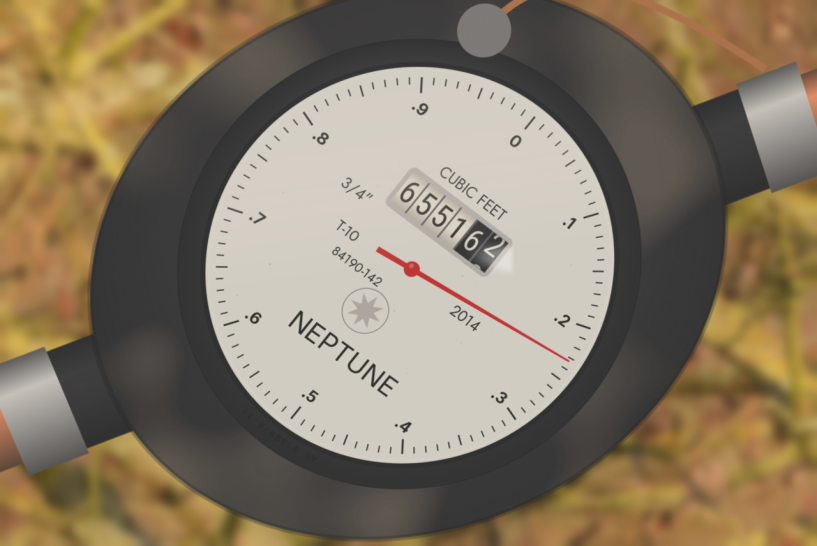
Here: 655162.23ft³
